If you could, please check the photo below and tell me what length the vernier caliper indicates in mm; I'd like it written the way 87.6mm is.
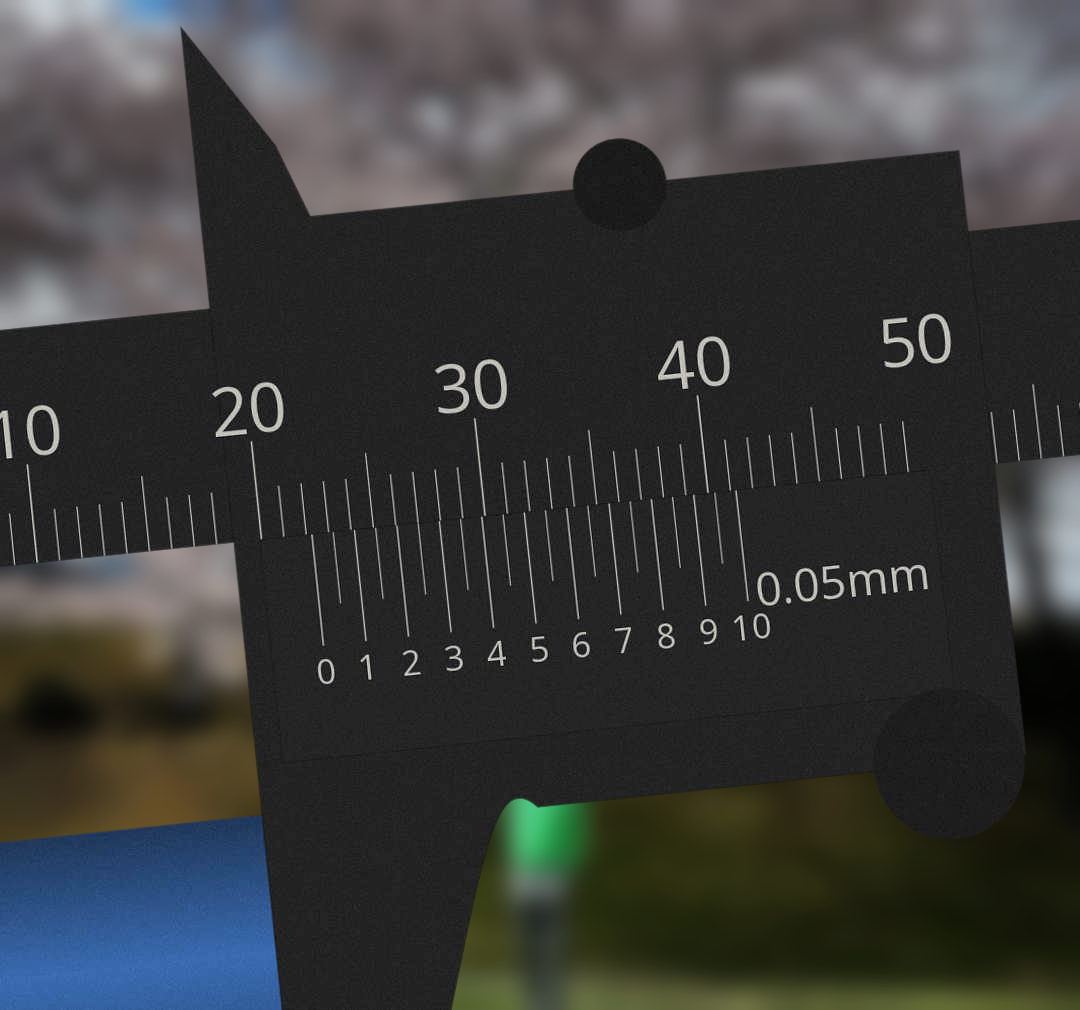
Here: 22.25mm
